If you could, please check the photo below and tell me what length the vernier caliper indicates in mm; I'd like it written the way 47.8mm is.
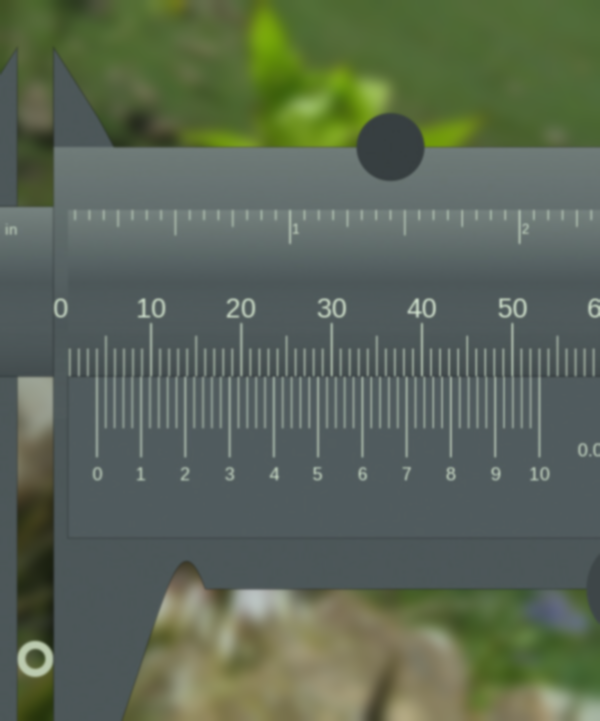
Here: 4.0mm
